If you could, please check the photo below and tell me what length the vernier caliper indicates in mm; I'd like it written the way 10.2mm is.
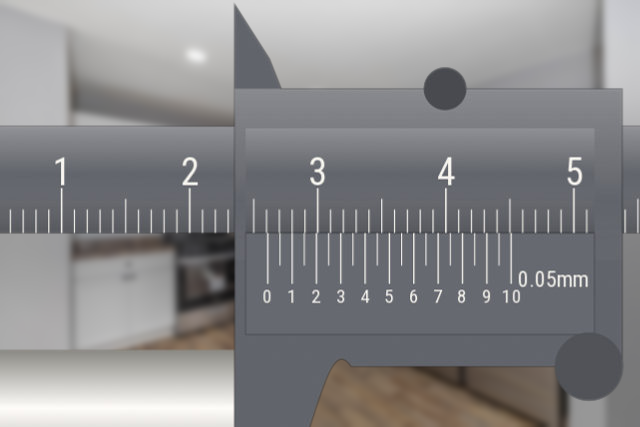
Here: 26.1mm
